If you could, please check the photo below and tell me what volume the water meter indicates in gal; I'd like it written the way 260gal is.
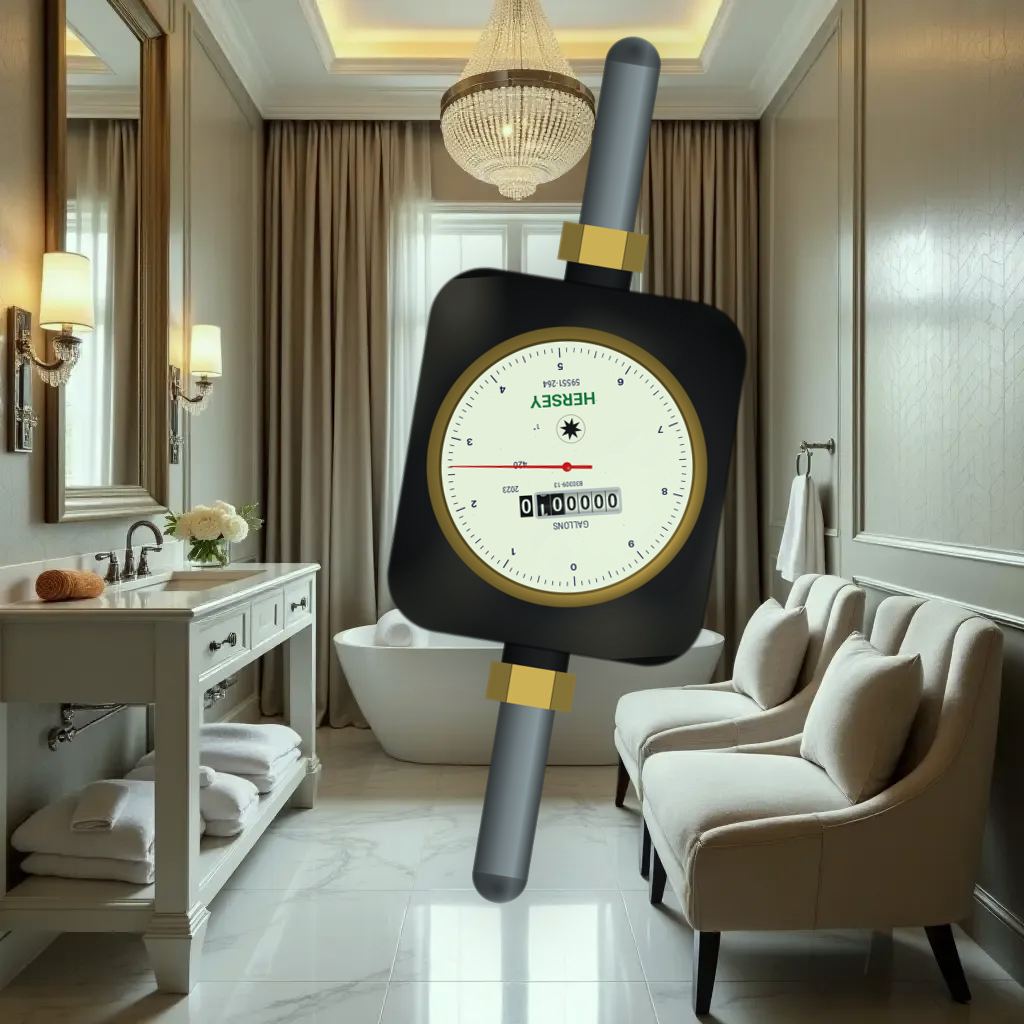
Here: 12.6gal
